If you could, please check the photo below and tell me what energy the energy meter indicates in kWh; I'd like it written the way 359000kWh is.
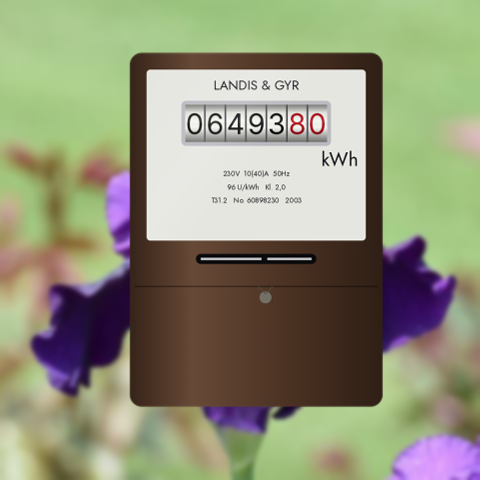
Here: 6493.80kWh
